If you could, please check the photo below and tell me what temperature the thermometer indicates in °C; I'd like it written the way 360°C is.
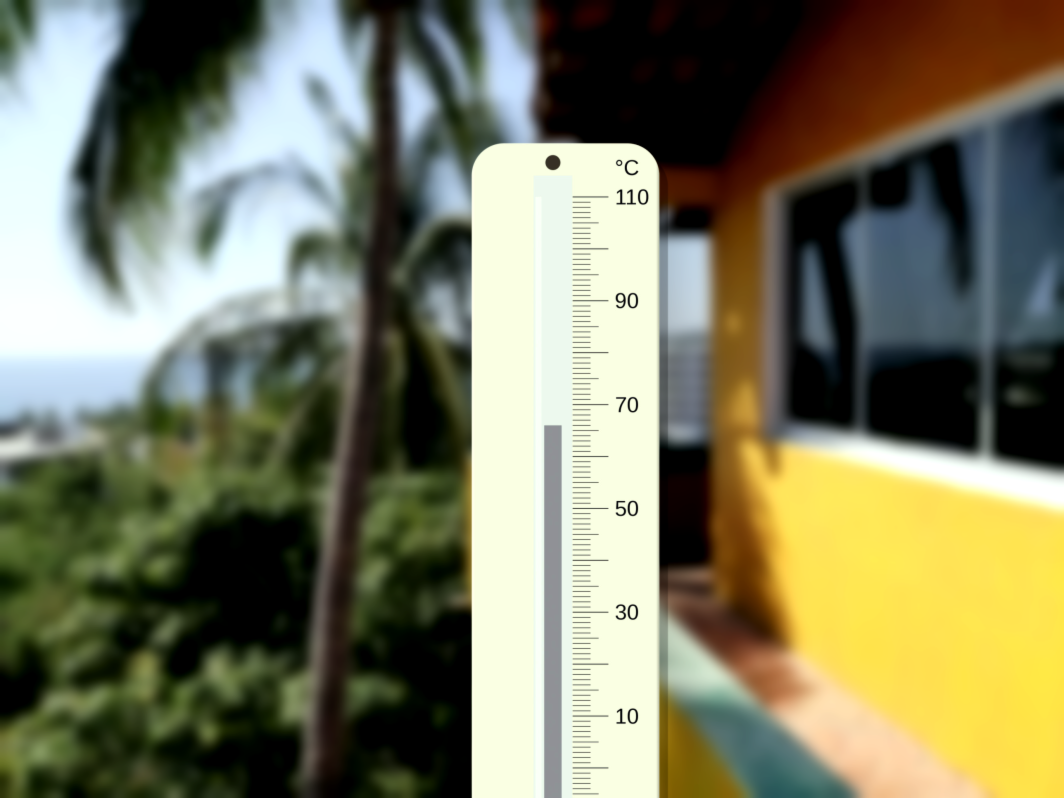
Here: 66°C
